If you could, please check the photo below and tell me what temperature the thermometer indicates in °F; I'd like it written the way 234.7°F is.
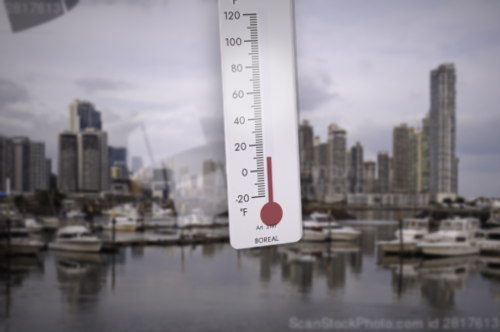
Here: 10°F
